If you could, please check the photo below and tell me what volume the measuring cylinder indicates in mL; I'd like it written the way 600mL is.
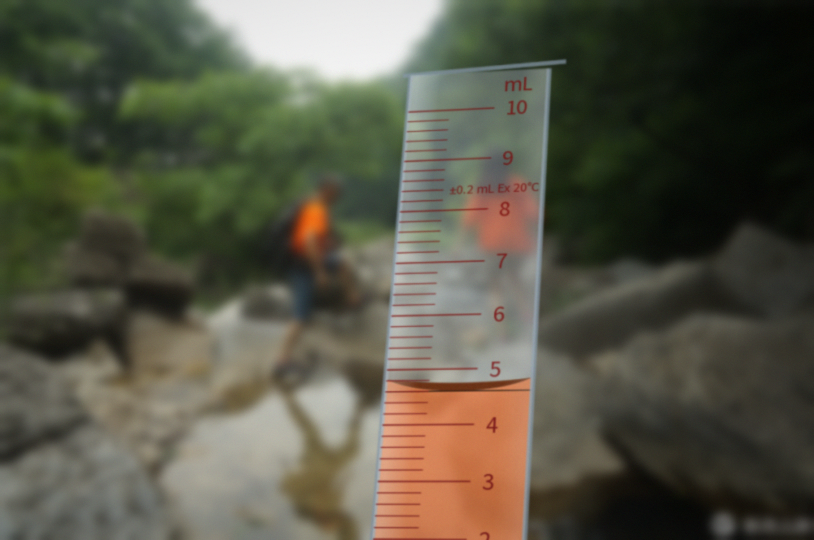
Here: 4.6mL
